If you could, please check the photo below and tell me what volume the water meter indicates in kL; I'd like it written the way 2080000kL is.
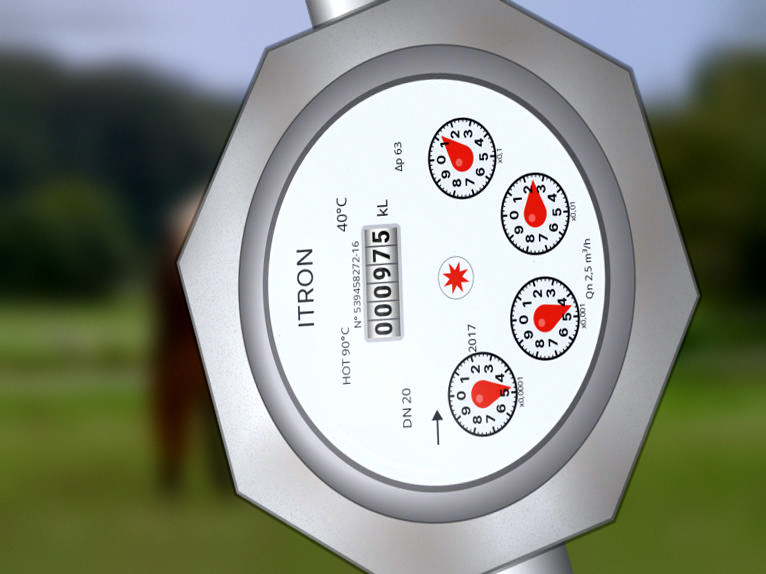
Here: 975.1244kL
